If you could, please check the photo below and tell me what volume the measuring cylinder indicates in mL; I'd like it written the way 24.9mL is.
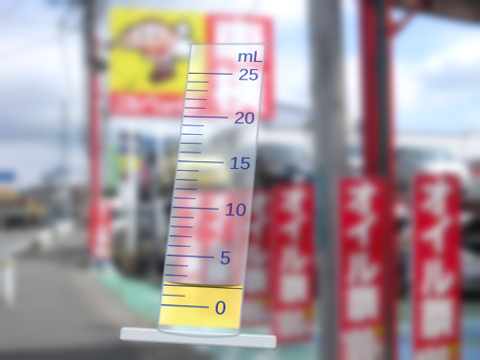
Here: 2mL
